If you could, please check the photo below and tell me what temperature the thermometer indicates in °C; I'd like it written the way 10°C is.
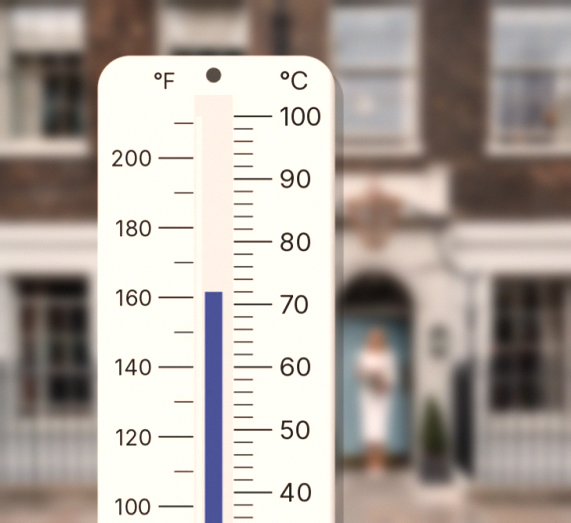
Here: 72°C
